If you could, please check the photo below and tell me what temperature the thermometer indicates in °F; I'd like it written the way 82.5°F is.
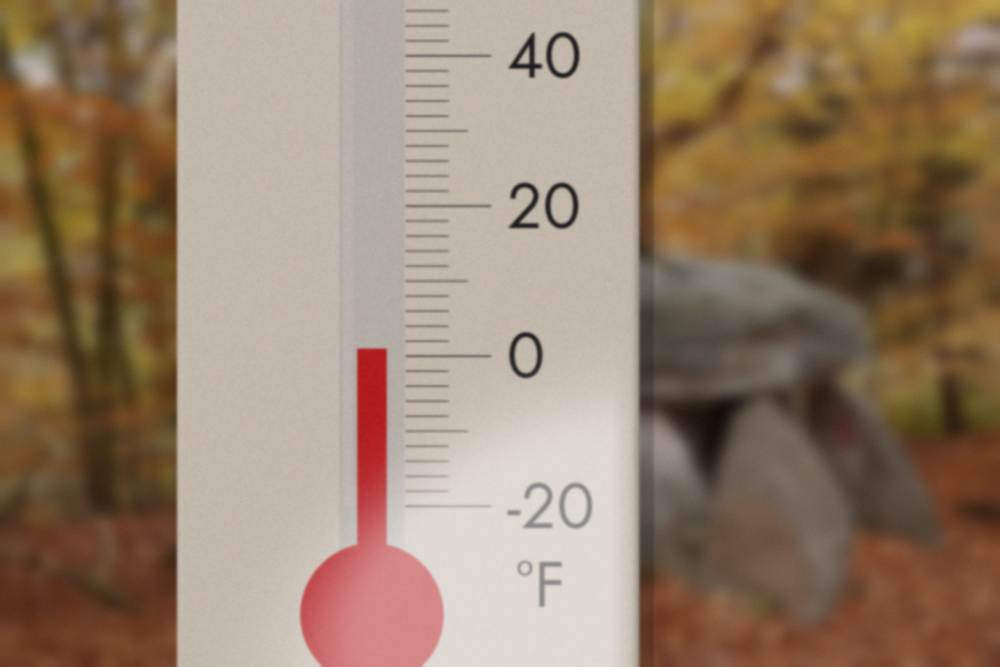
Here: 1°F
